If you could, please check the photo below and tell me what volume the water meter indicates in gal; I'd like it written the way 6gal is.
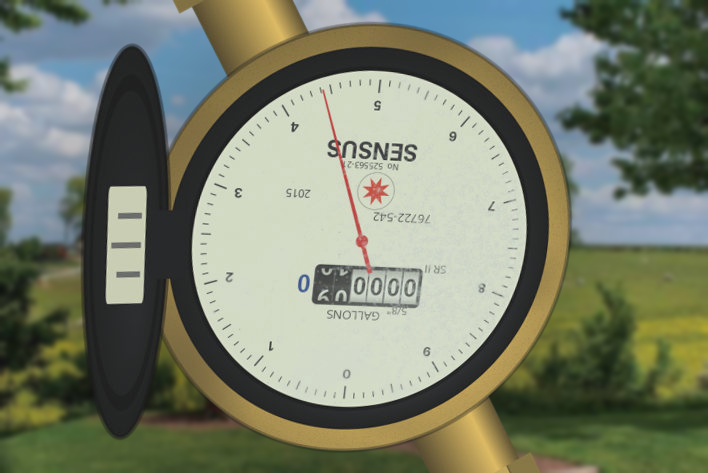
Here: 94.4gal
